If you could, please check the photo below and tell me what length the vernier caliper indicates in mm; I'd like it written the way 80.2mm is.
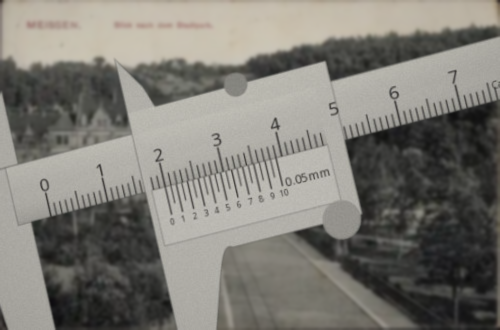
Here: 20.0mm
